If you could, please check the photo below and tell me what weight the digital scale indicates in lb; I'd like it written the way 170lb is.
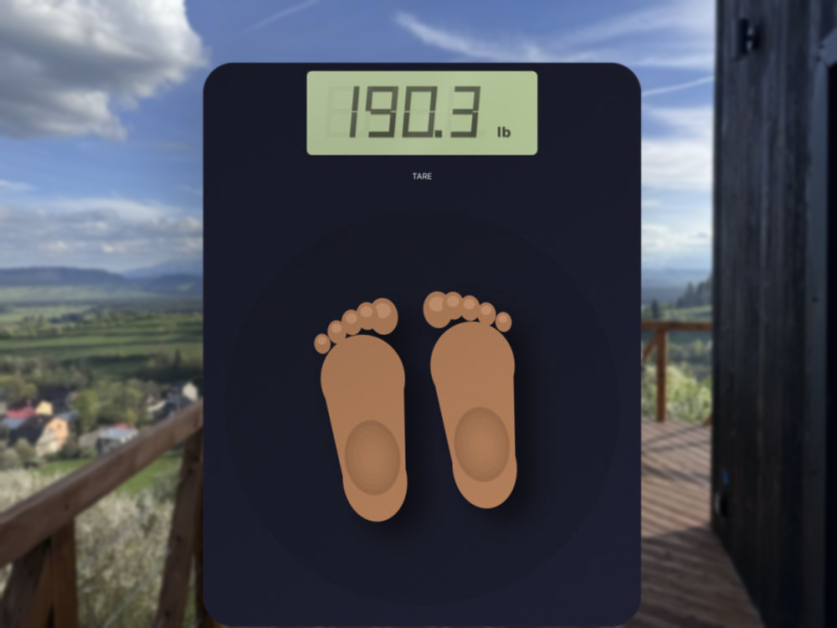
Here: 190.3lb
